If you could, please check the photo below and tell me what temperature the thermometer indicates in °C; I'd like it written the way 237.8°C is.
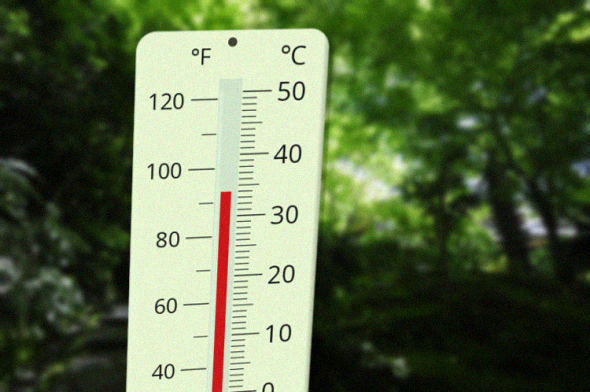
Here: 34°C
